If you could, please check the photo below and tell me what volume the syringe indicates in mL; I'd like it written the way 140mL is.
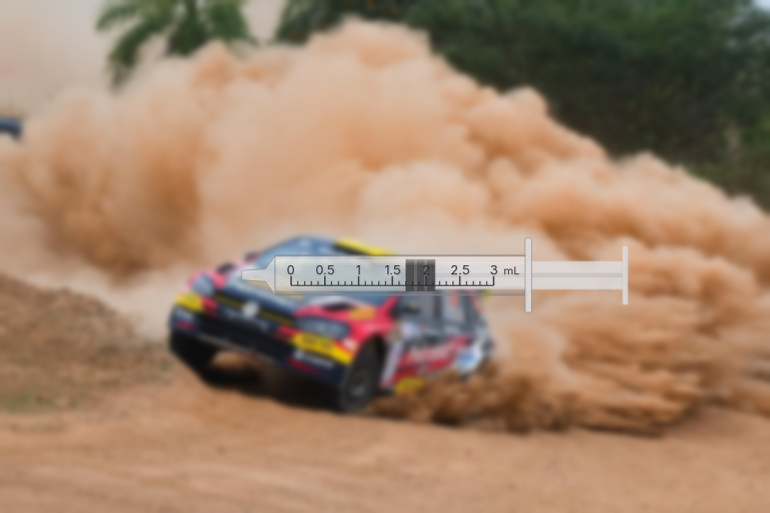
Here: 1.7mL
